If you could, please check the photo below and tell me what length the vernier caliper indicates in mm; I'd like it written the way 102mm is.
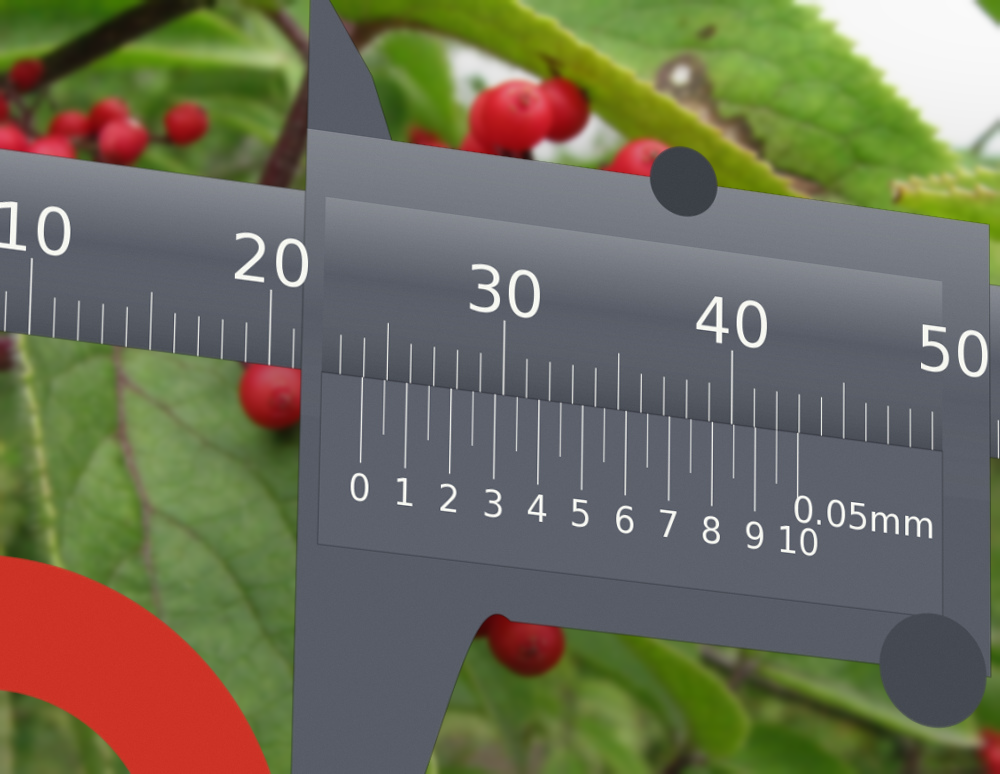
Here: 23.95mm
